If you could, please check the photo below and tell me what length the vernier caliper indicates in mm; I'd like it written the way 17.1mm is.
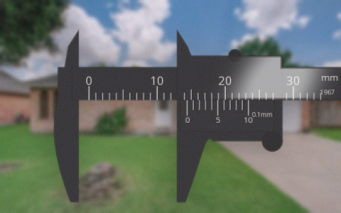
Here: 14.4mm
